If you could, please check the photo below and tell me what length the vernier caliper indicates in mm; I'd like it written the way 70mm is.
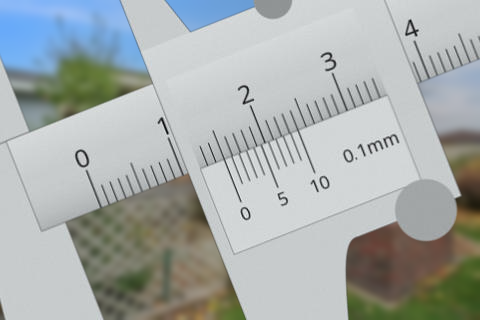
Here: 15.0mm
